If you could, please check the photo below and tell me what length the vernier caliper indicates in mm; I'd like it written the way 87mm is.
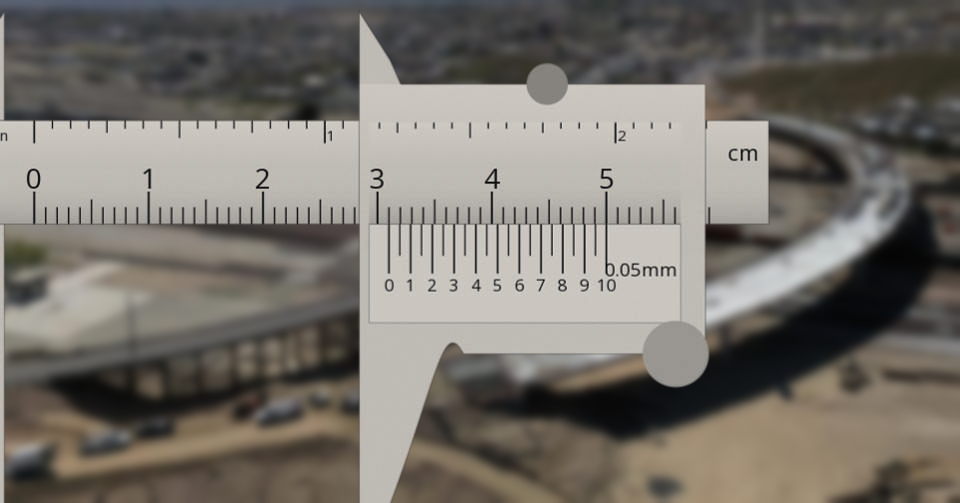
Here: 31.0mm
